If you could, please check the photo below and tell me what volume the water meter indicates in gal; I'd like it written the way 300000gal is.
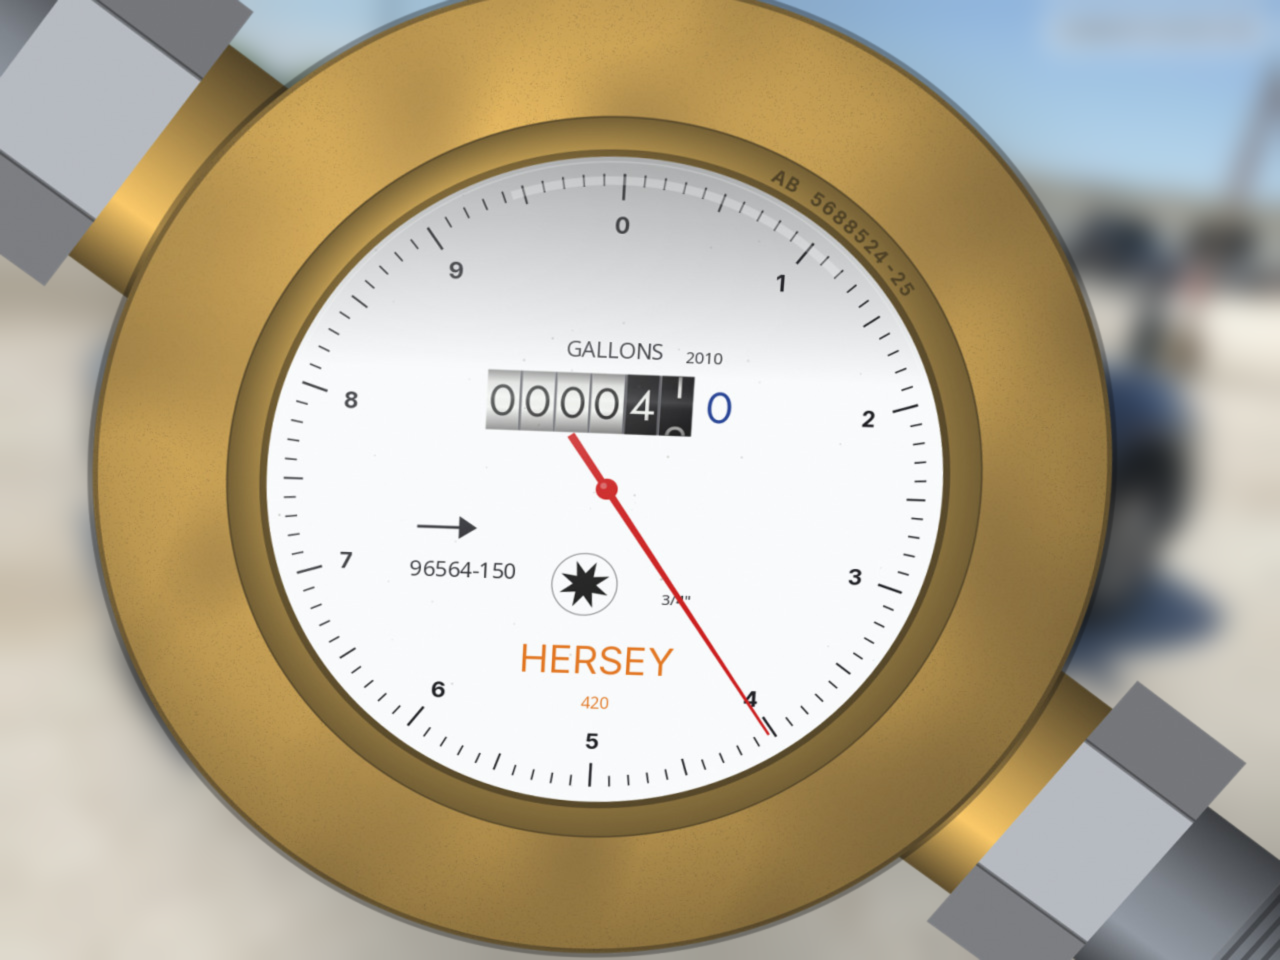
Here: 414.0gal
